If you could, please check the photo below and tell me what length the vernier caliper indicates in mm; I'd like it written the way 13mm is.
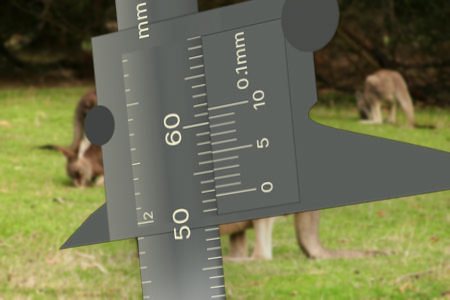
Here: 52.4mm
